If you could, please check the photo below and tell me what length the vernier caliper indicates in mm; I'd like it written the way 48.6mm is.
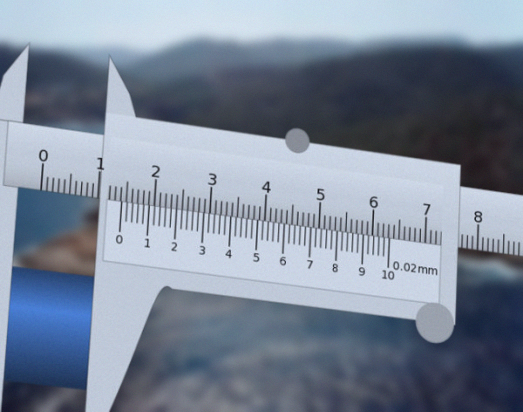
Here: 14.2mm
